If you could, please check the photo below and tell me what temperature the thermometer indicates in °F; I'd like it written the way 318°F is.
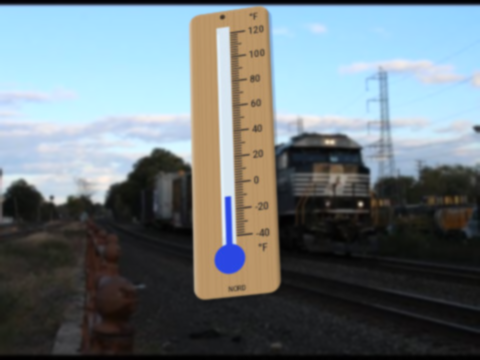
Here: -10°F
